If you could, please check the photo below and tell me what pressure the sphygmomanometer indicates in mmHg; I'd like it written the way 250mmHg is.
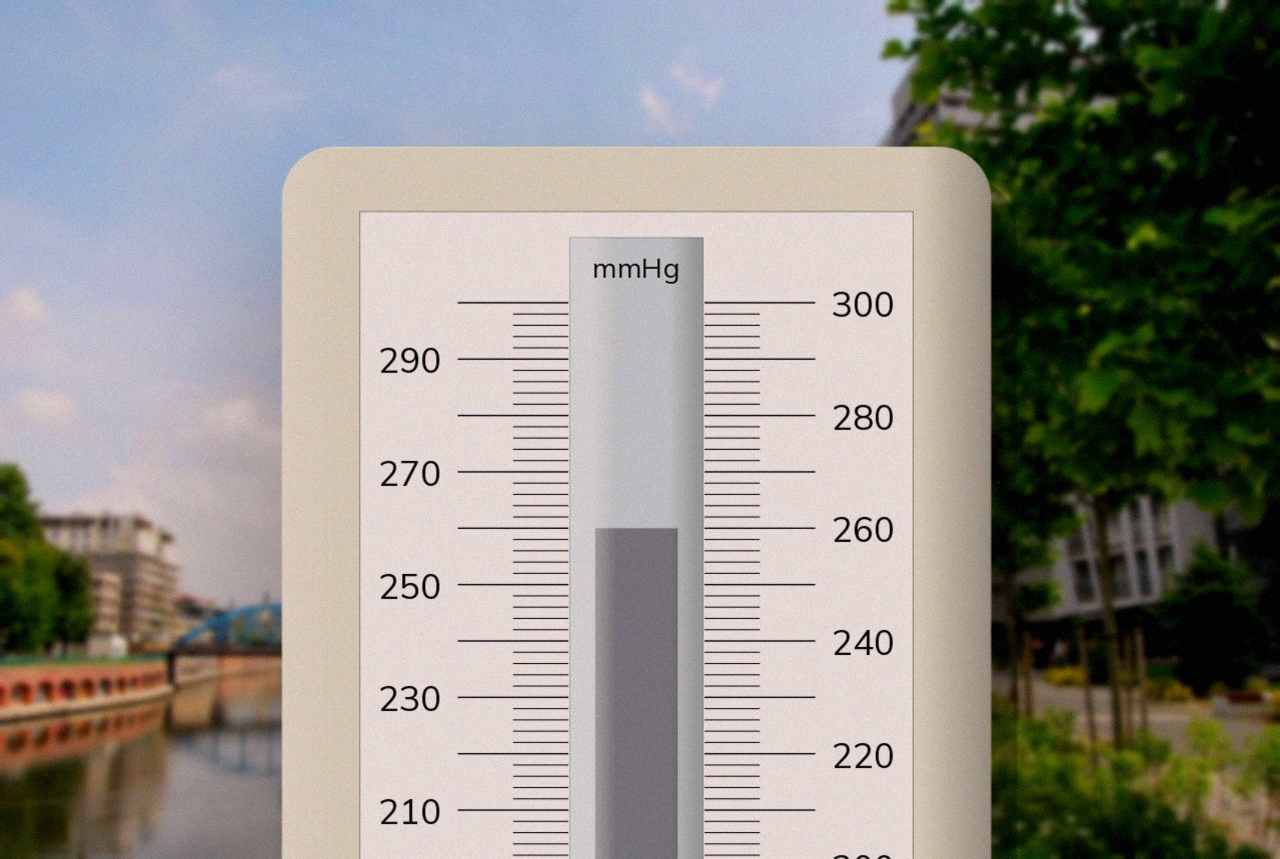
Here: 260mmHg
